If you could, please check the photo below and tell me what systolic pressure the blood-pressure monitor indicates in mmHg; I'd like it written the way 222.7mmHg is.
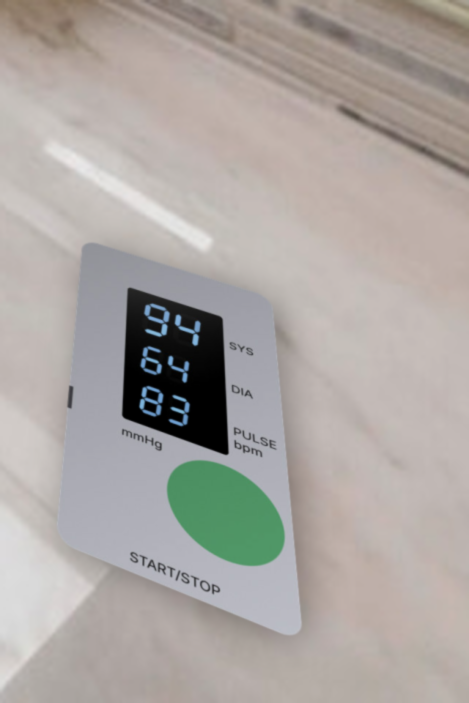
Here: 94mmHg
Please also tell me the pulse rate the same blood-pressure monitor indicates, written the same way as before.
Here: 83bpm
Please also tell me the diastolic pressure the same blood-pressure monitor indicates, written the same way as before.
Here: 64mmHg
